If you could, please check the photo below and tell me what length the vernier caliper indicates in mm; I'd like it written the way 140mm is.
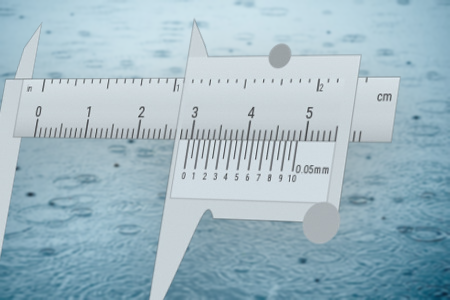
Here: 29.6mm
